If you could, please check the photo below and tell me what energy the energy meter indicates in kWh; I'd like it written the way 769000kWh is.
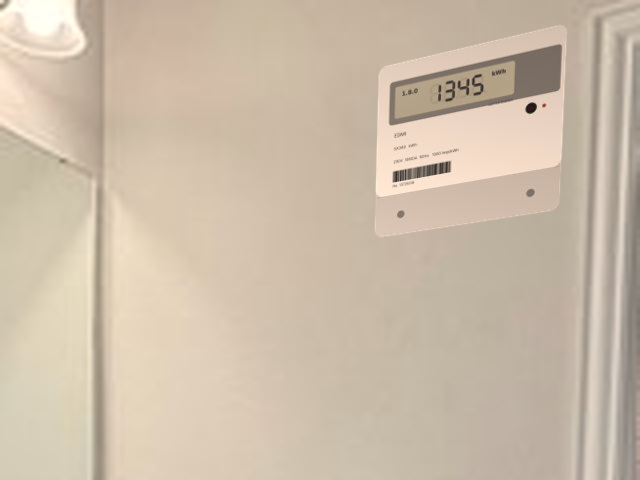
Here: 1345kWh
